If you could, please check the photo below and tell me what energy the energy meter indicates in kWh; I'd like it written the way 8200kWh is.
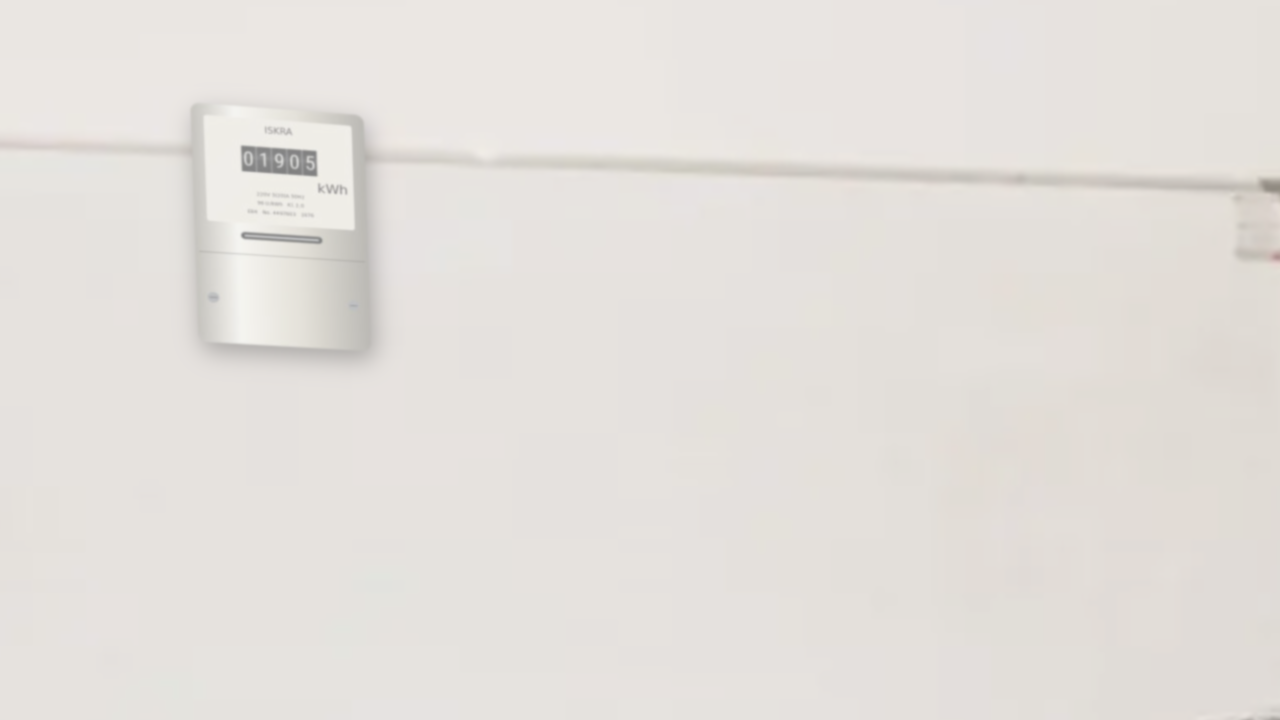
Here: 1905kWh
